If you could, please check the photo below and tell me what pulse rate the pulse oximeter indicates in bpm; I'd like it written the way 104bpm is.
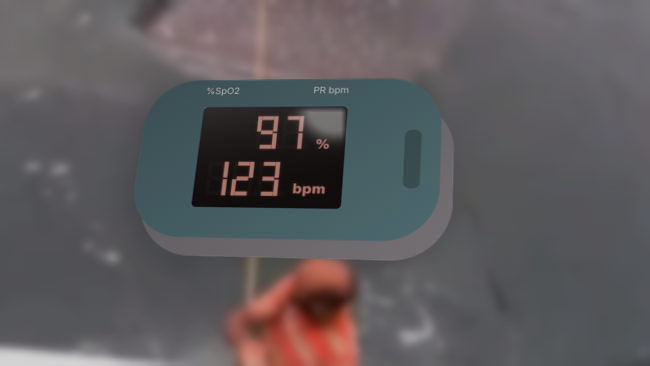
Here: 123bpm
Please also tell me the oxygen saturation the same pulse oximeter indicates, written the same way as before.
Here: 97%
